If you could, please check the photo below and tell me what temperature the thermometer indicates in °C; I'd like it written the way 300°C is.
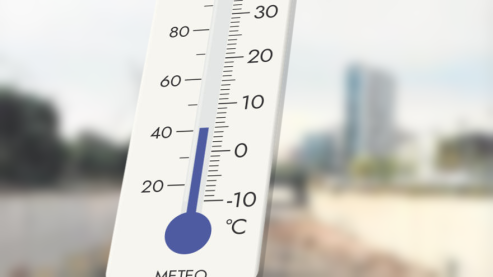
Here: 5°C
